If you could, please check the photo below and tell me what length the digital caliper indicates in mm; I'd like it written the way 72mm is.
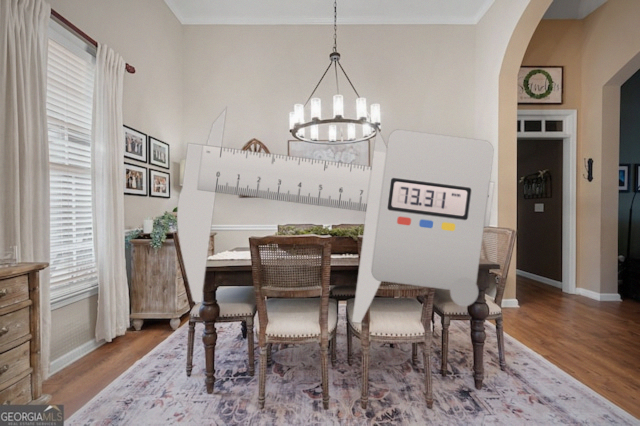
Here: 73.31mm
